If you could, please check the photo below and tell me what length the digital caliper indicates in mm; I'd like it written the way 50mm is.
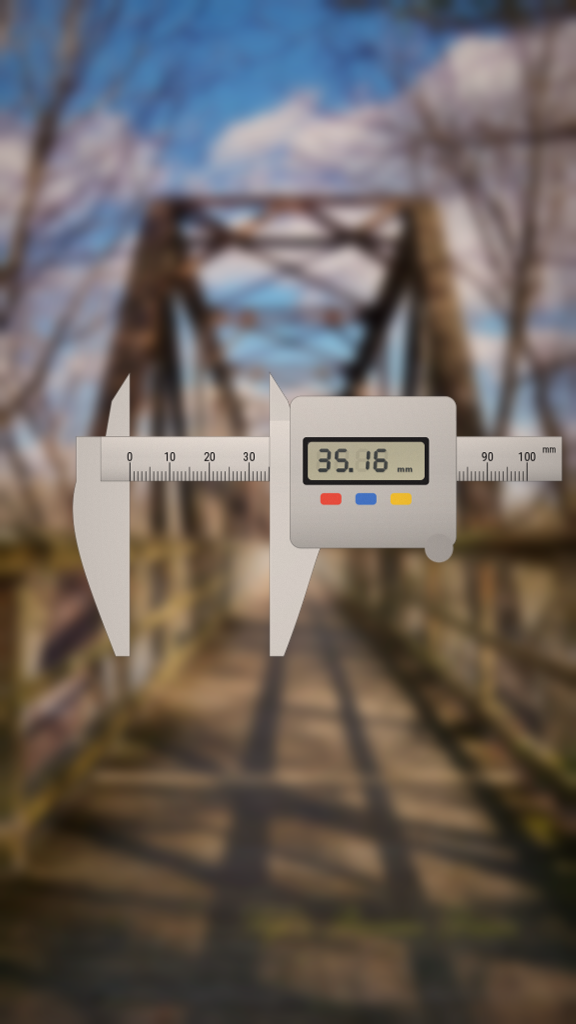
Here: 35.16mm
